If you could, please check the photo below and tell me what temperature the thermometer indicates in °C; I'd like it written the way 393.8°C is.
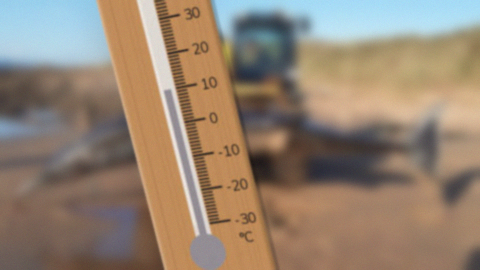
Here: 10°C
